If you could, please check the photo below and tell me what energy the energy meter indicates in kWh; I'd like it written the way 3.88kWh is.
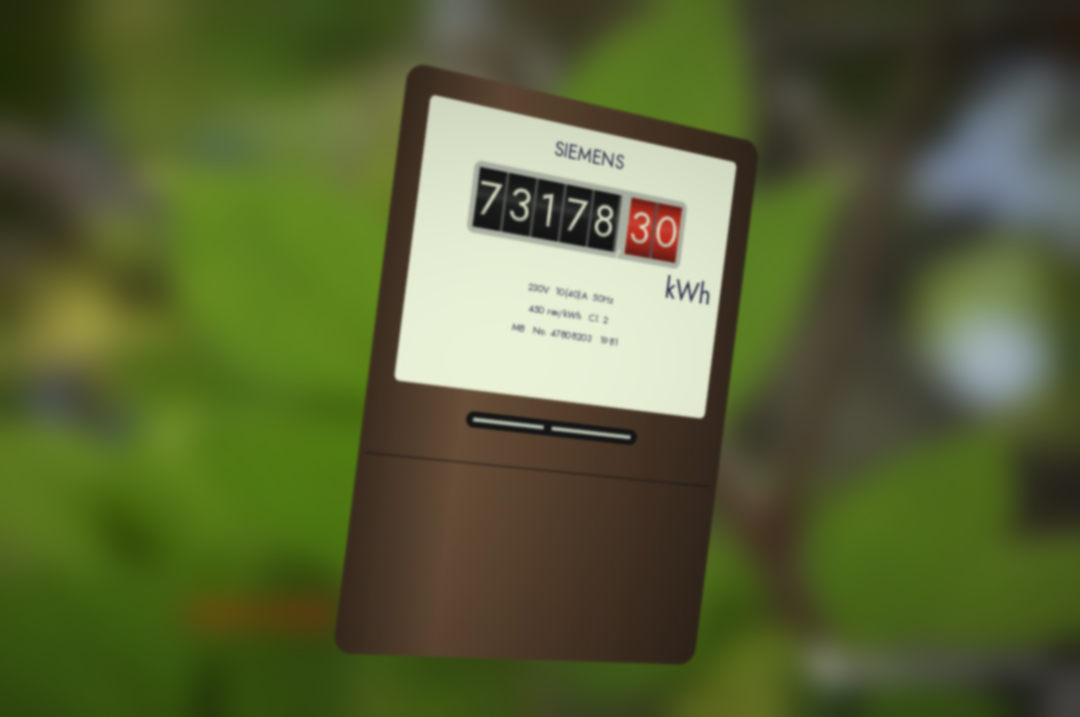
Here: 73178.30kWh
